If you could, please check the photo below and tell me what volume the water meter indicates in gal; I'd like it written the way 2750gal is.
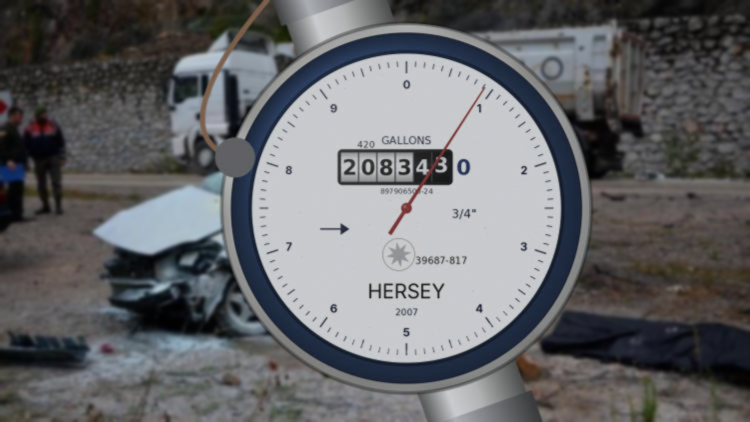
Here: 2083430.9gal
